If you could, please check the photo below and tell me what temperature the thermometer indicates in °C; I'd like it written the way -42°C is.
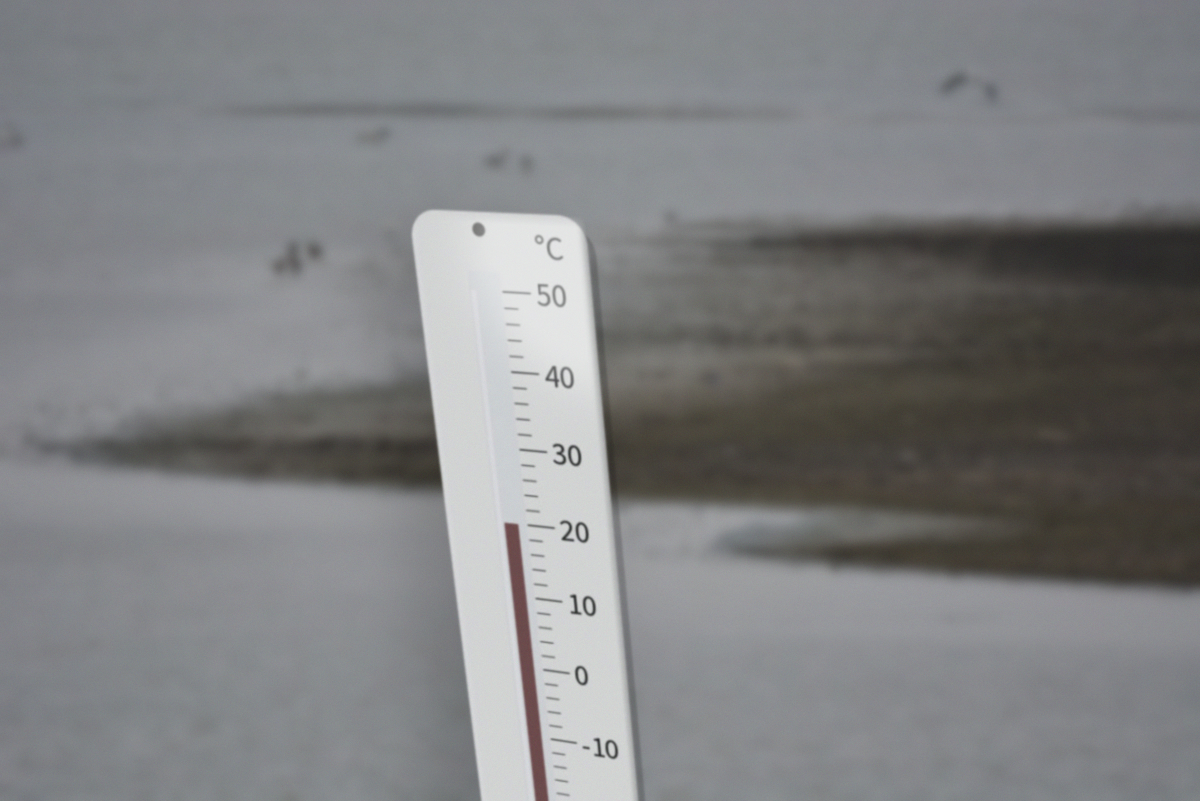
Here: 20°C
